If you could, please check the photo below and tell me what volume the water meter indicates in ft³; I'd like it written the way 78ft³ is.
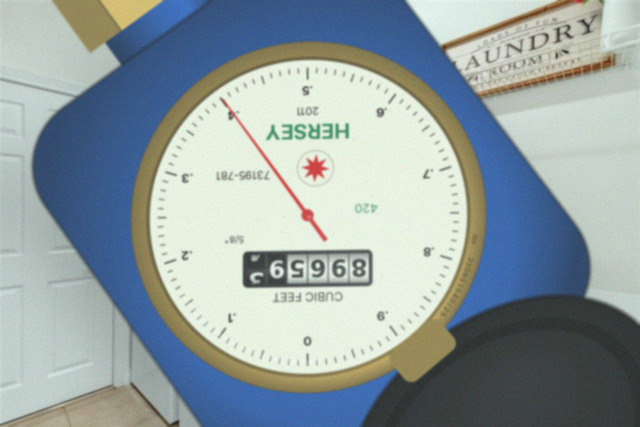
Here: 896593.40ft³
